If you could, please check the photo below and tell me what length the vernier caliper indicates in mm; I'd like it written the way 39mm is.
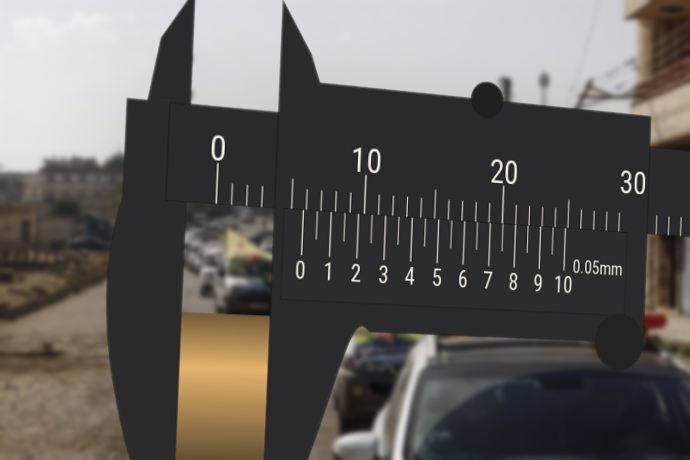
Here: 5.8mm
